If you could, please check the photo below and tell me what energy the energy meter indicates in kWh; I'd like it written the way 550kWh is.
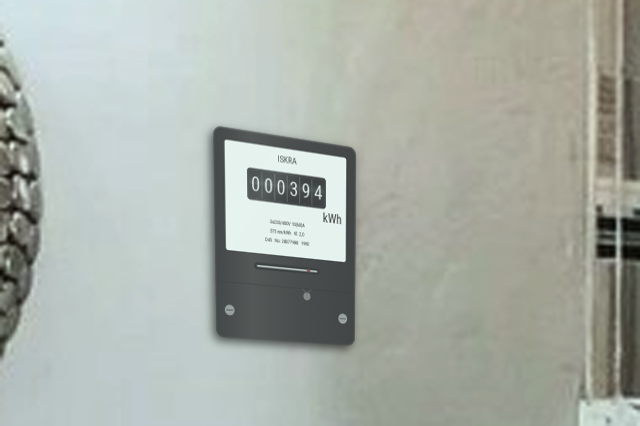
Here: 394kWh
